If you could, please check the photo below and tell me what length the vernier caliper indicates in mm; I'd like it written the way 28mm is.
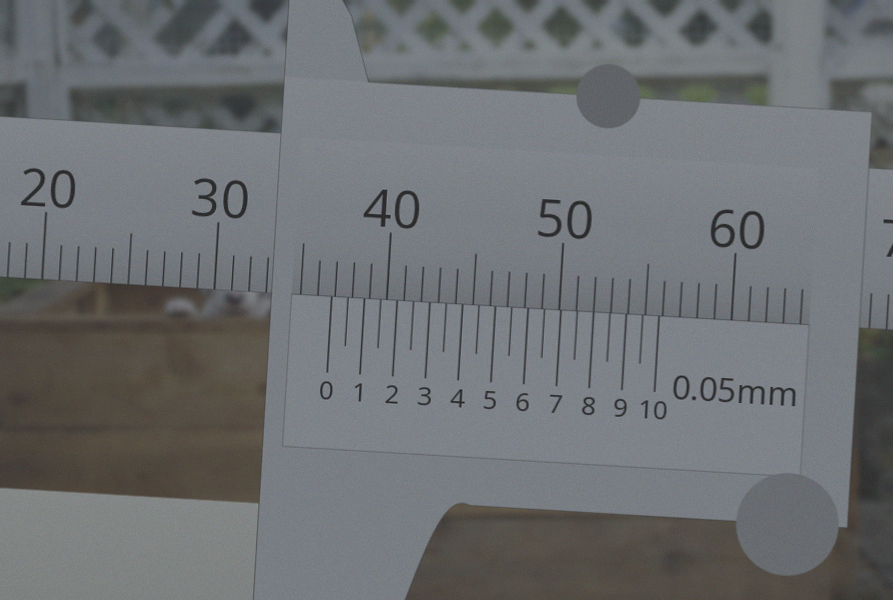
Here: 36.8mm
